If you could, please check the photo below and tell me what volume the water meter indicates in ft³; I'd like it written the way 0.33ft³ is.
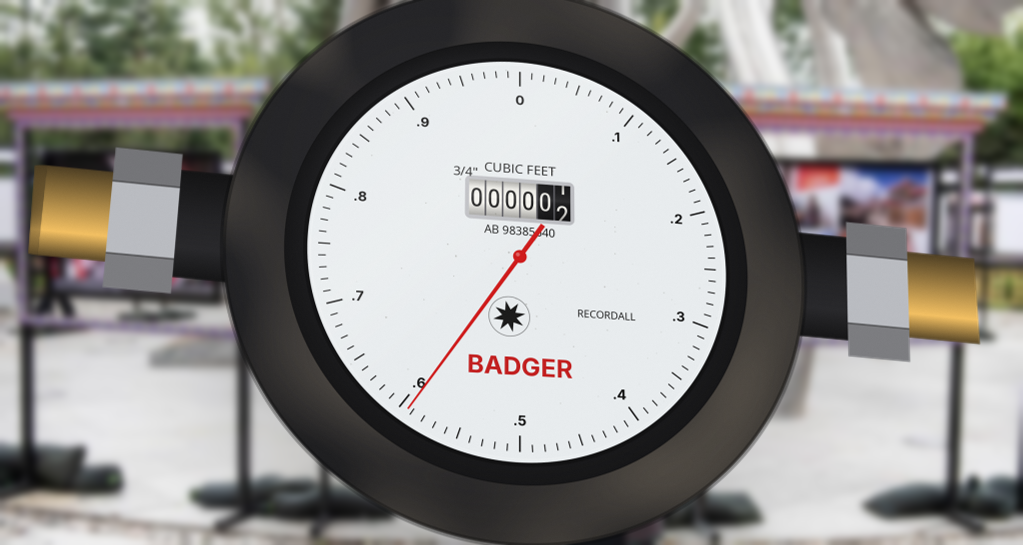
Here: 1.59ft³
